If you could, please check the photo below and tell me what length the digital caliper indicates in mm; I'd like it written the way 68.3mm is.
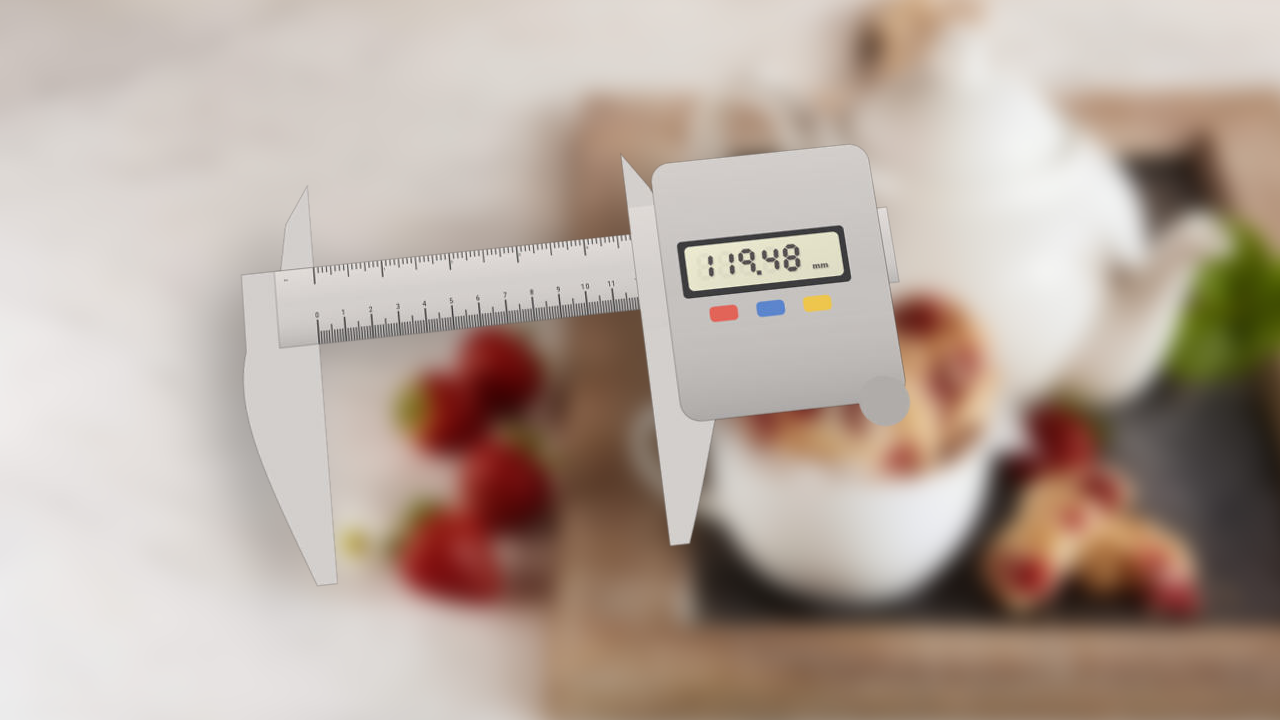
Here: 119.48mm
